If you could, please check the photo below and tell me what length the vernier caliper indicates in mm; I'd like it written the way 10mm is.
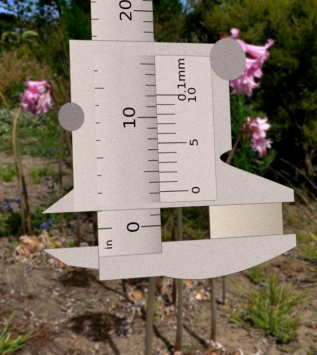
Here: 3.1mm
